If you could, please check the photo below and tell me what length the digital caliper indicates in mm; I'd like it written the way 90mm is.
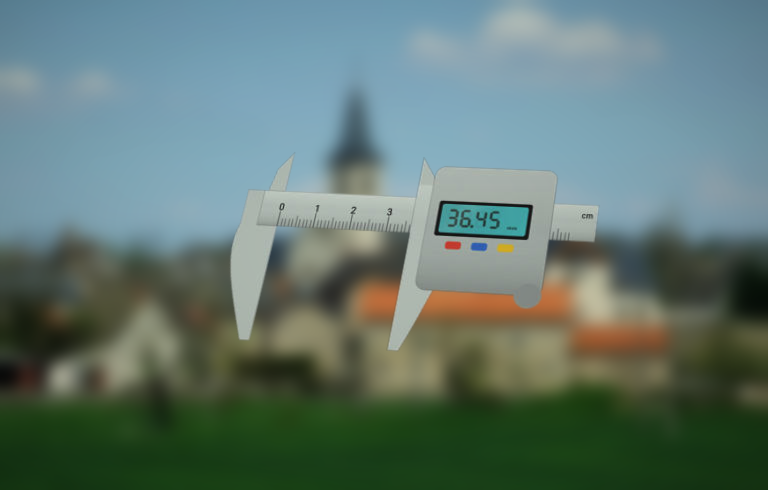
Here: 36.45mm
